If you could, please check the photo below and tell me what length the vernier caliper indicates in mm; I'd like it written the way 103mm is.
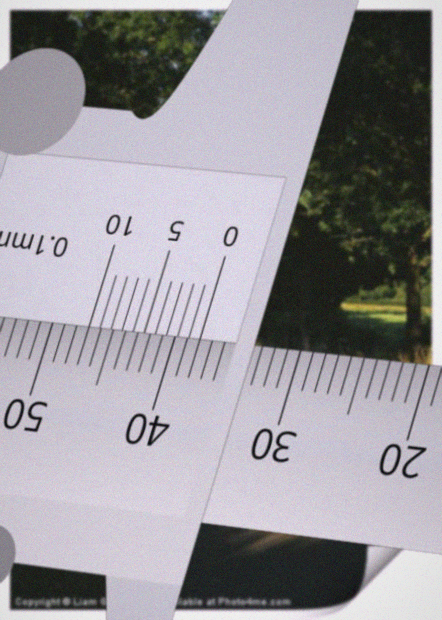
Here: 38.0mm
